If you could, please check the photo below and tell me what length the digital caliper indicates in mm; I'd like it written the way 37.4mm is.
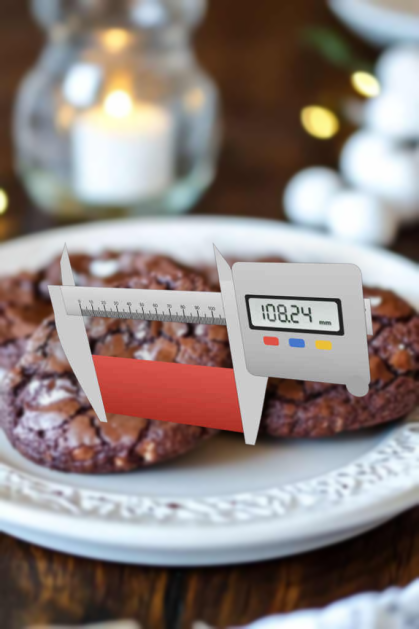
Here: 108.24mm
